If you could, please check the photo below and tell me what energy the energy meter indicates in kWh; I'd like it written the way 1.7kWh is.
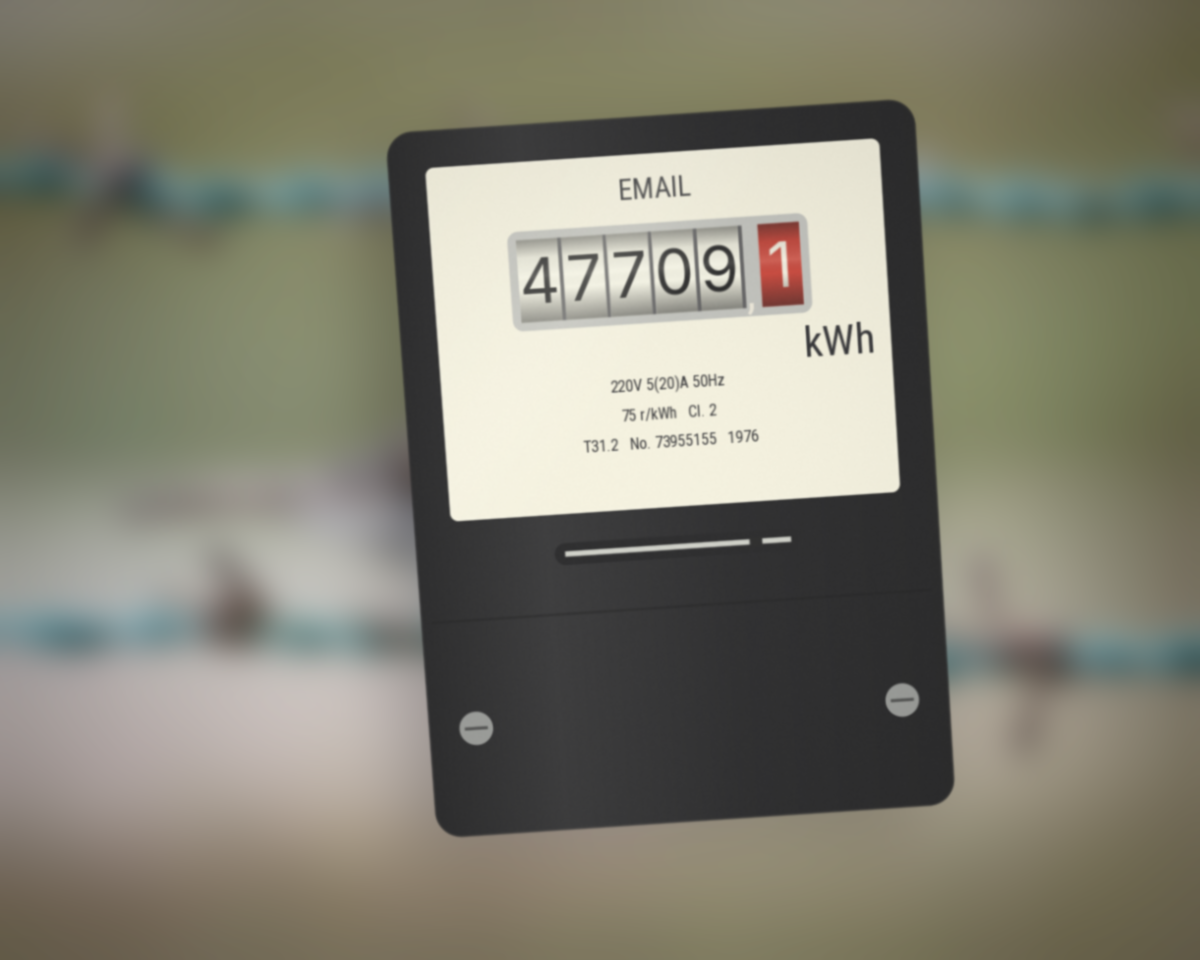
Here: 47709.1kWh
